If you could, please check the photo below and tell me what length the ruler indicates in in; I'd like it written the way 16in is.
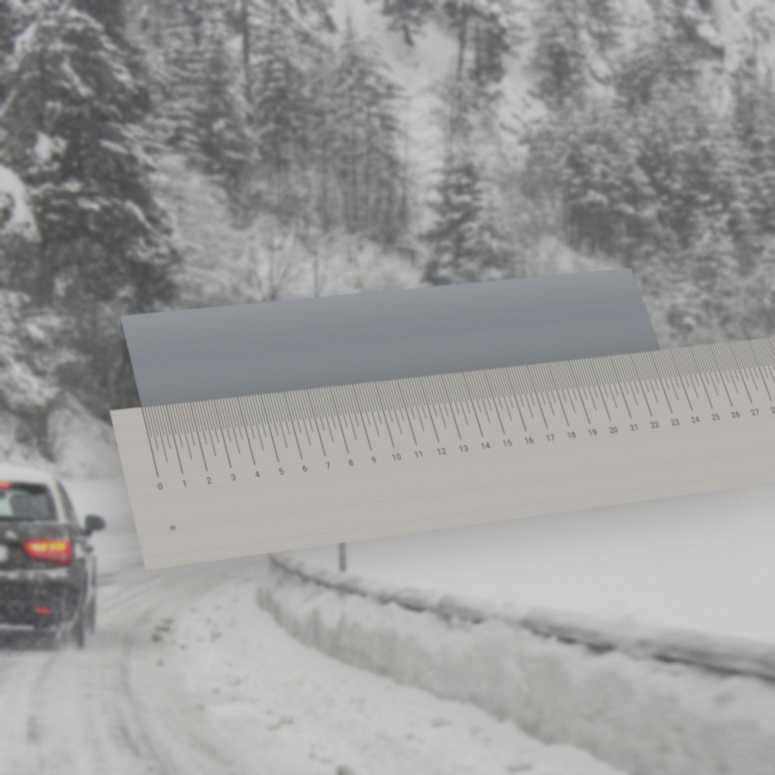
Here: 23.5in
